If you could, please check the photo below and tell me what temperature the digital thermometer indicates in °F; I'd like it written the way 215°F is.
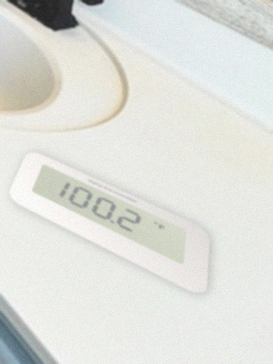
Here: 100.2°F
